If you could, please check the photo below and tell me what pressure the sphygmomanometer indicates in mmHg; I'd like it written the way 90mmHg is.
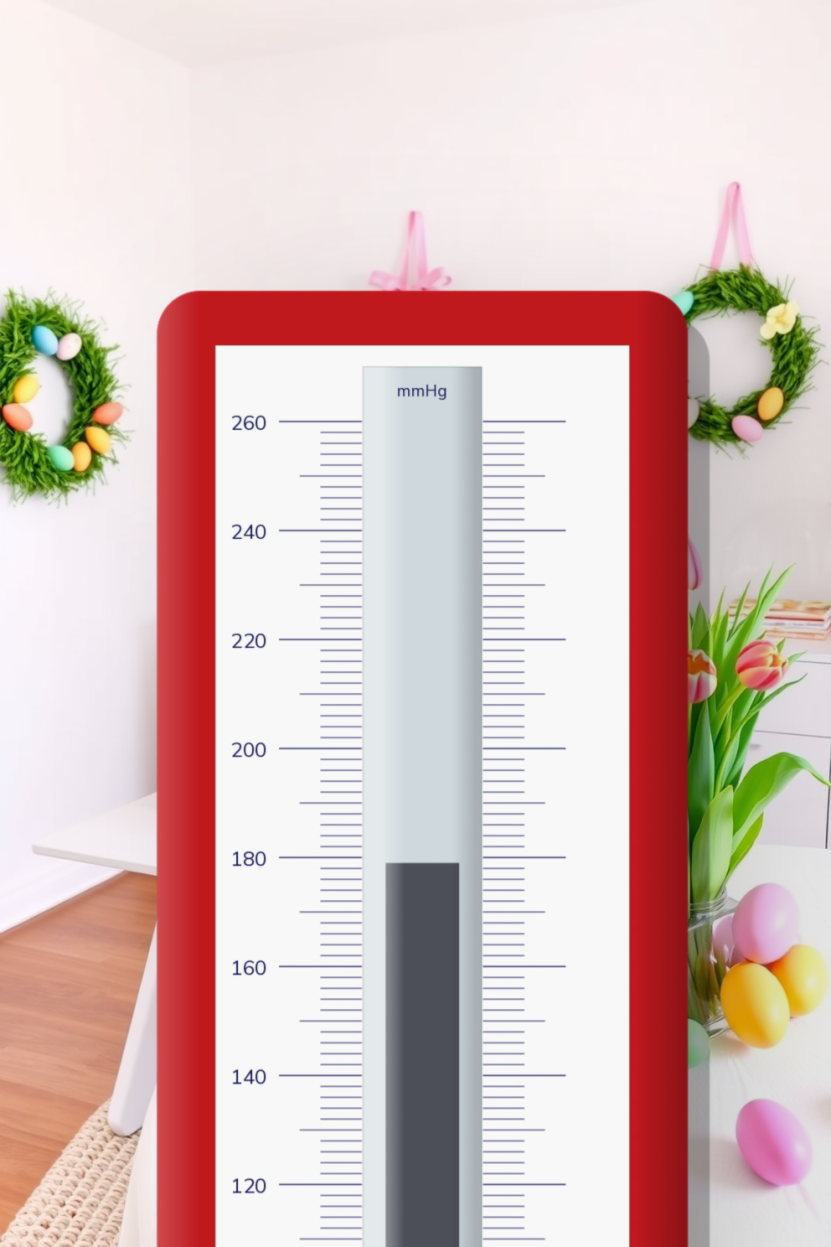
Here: 179mmHg
